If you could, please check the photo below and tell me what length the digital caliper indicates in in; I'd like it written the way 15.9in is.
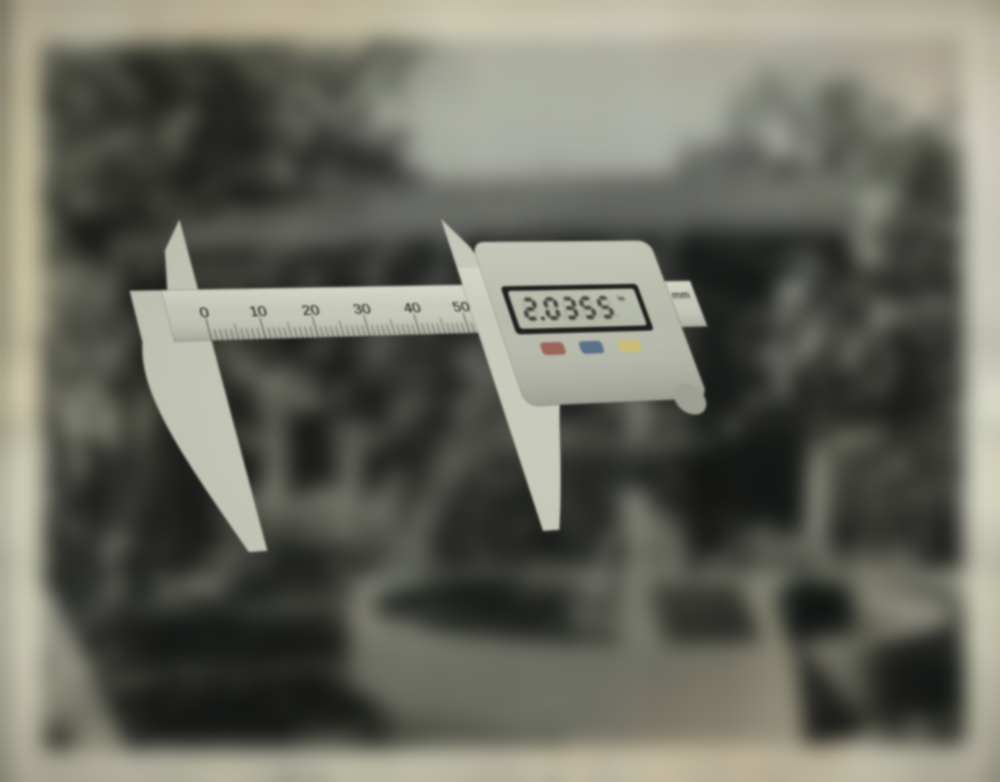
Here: 2.0355in
